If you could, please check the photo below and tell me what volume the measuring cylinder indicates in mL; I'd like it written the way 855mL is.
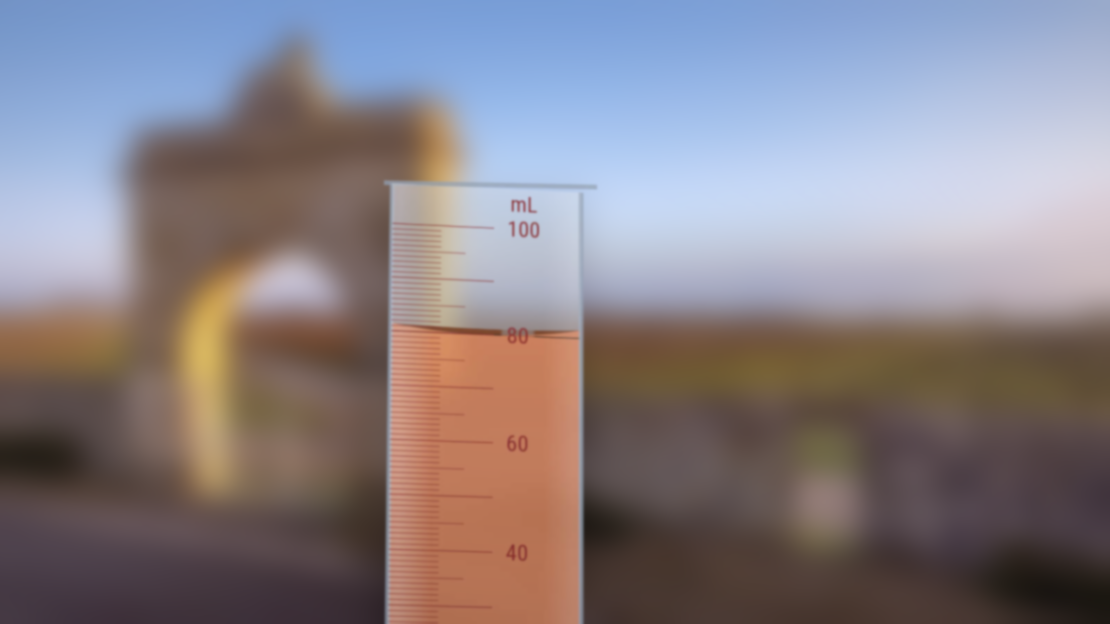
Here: 80mL
